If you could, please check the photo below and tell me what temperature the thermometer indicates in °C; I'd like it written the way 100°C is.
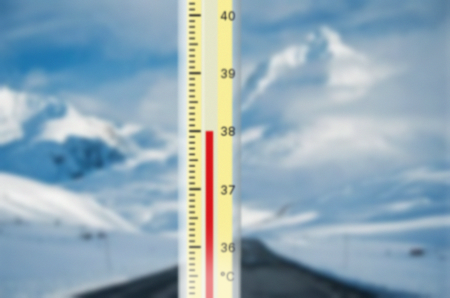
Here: 38°C
